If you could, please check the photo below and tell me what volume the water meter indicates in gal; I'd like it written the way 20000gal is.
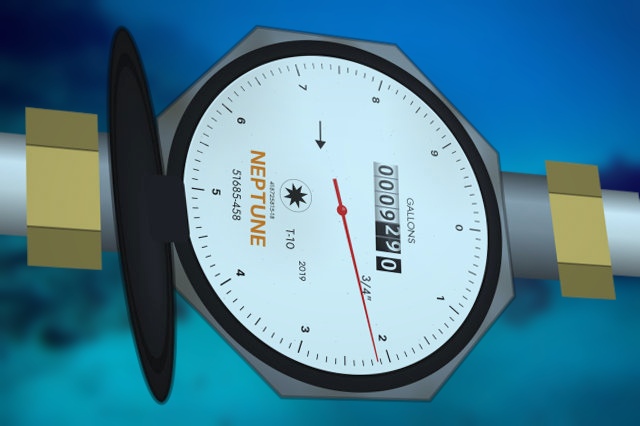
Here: 9292.1gal
